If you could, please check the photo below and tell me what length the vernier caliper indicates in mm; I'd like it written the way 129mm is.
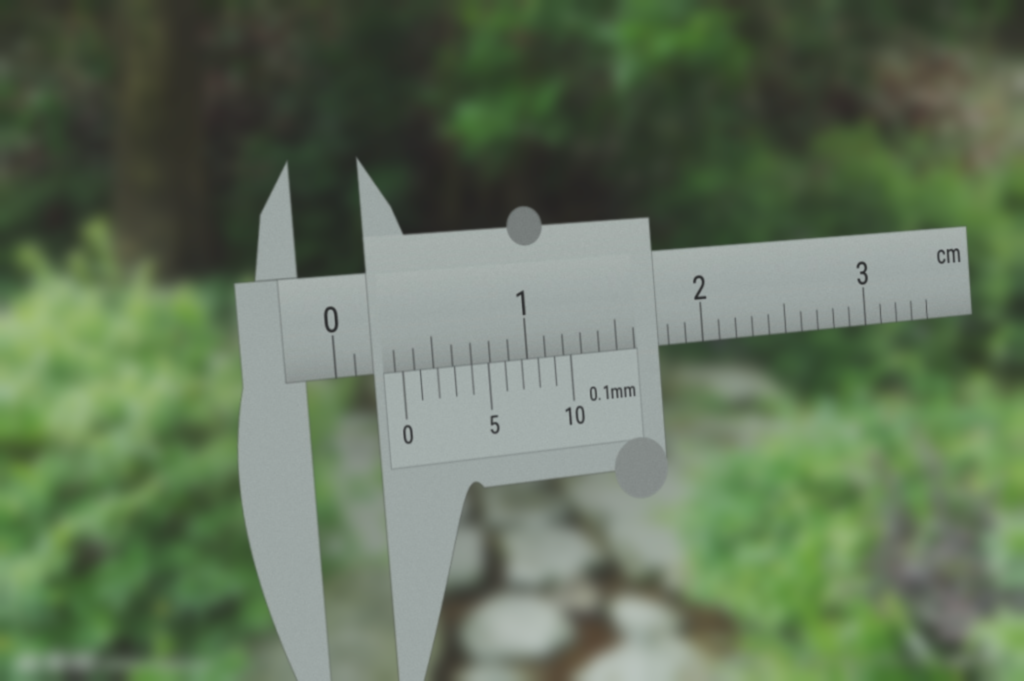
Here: 3.4mm
